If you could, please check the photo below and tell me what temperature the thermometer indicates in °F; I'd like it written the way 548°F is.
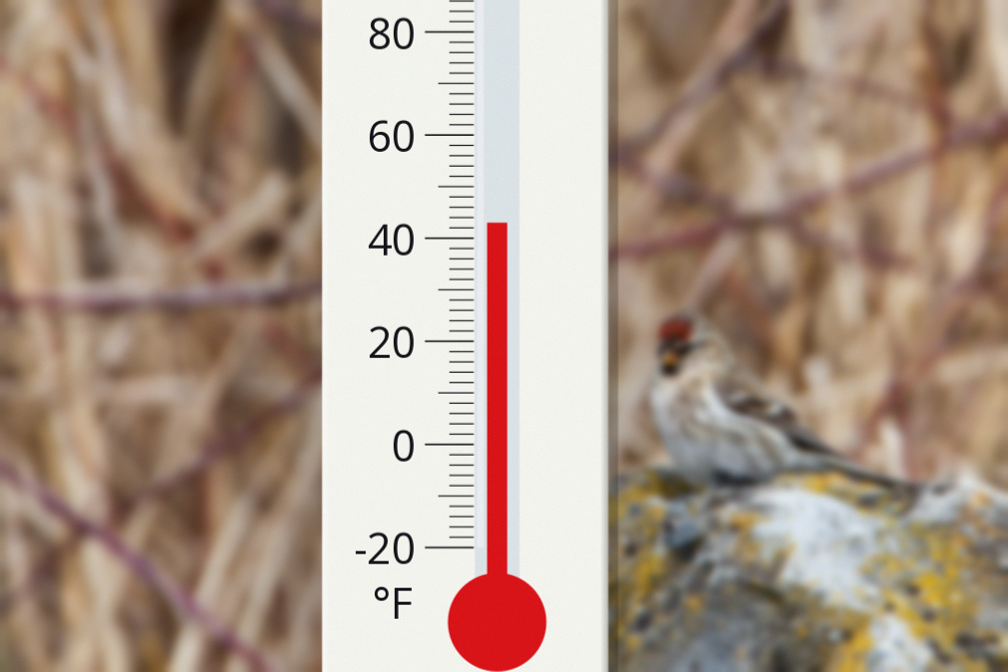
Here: 43°F
